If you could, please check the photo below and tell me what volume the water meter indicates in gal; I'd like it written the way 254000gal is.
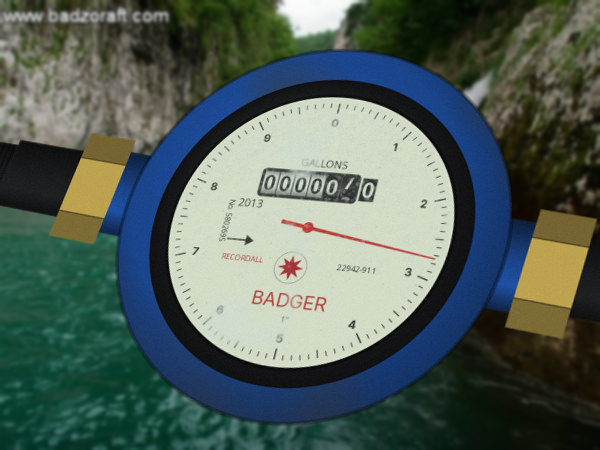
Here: 72.7gal
